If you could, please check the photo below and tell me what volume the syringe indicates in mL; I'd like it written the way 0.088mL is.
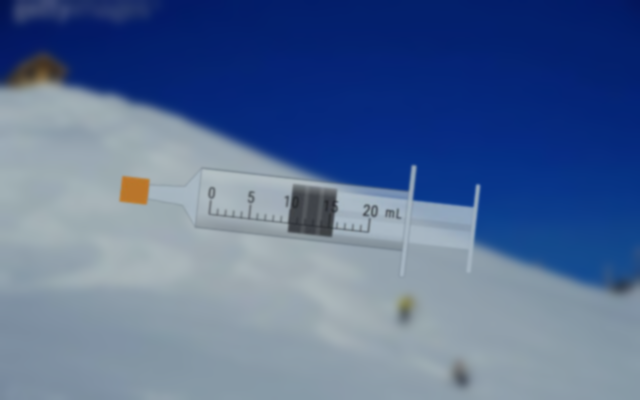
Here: 10mL
